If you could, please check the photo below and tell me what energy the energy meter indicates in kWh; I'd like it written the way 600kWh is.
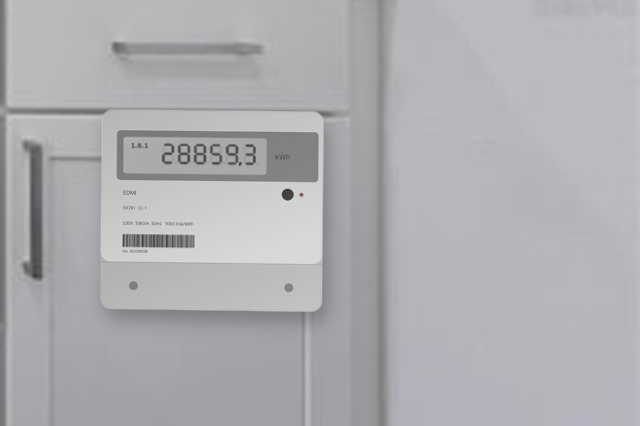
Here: 28859.3kWh
